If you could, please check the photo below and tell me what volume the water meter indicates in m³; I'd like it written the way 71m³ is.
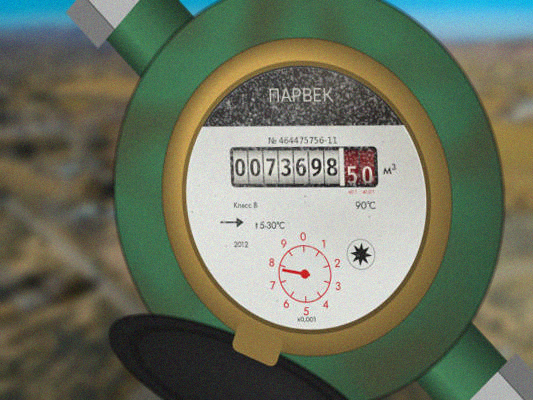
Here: 73698.497m³
